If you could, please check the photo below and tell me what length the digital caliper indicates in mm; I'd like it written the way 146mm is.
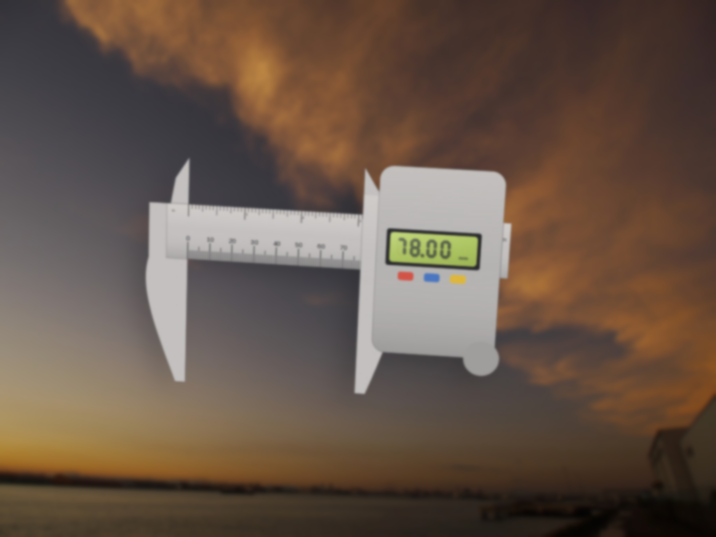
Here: 78.00mm
